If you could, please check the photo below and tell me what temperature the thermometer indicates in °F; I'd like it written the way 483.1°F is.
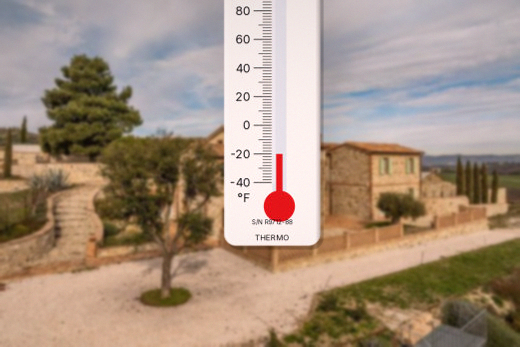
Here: -20°F
